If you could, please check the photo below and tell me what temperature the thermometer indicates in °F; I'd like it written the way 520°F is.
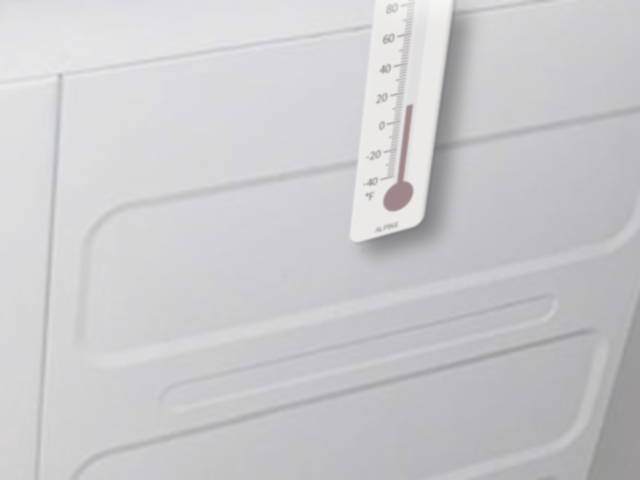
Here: 10°F
